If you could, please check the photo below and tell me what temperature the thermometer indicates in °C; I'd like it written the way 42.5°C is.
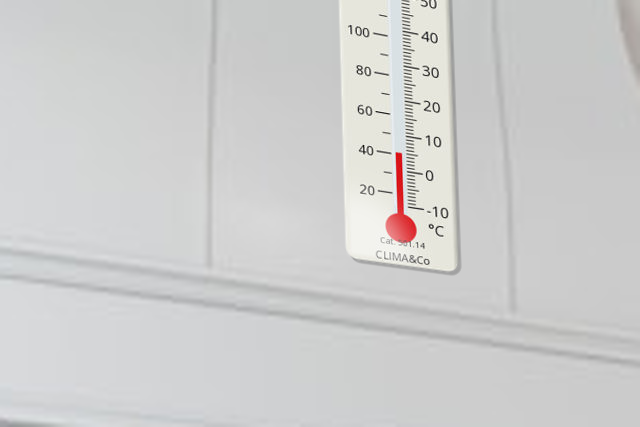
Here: 5°C
